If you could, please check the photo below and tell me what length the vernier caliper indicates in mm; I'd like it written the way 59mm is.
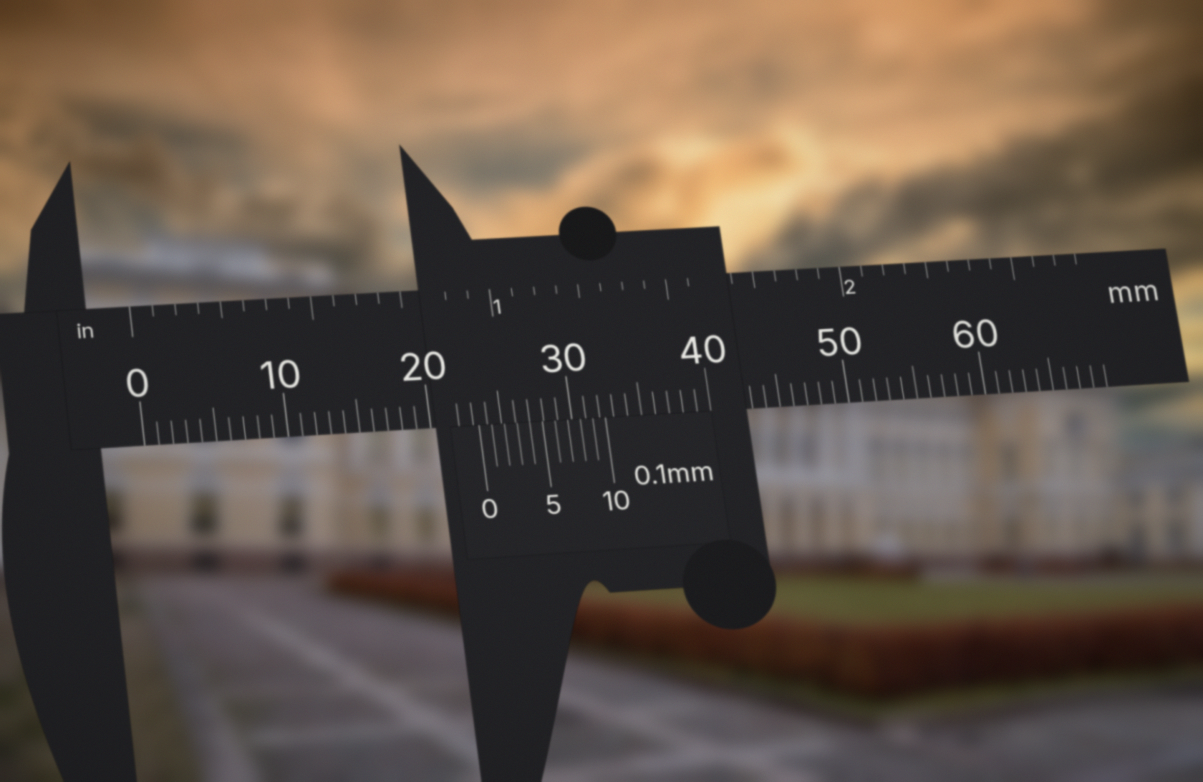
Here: 23.4mm
